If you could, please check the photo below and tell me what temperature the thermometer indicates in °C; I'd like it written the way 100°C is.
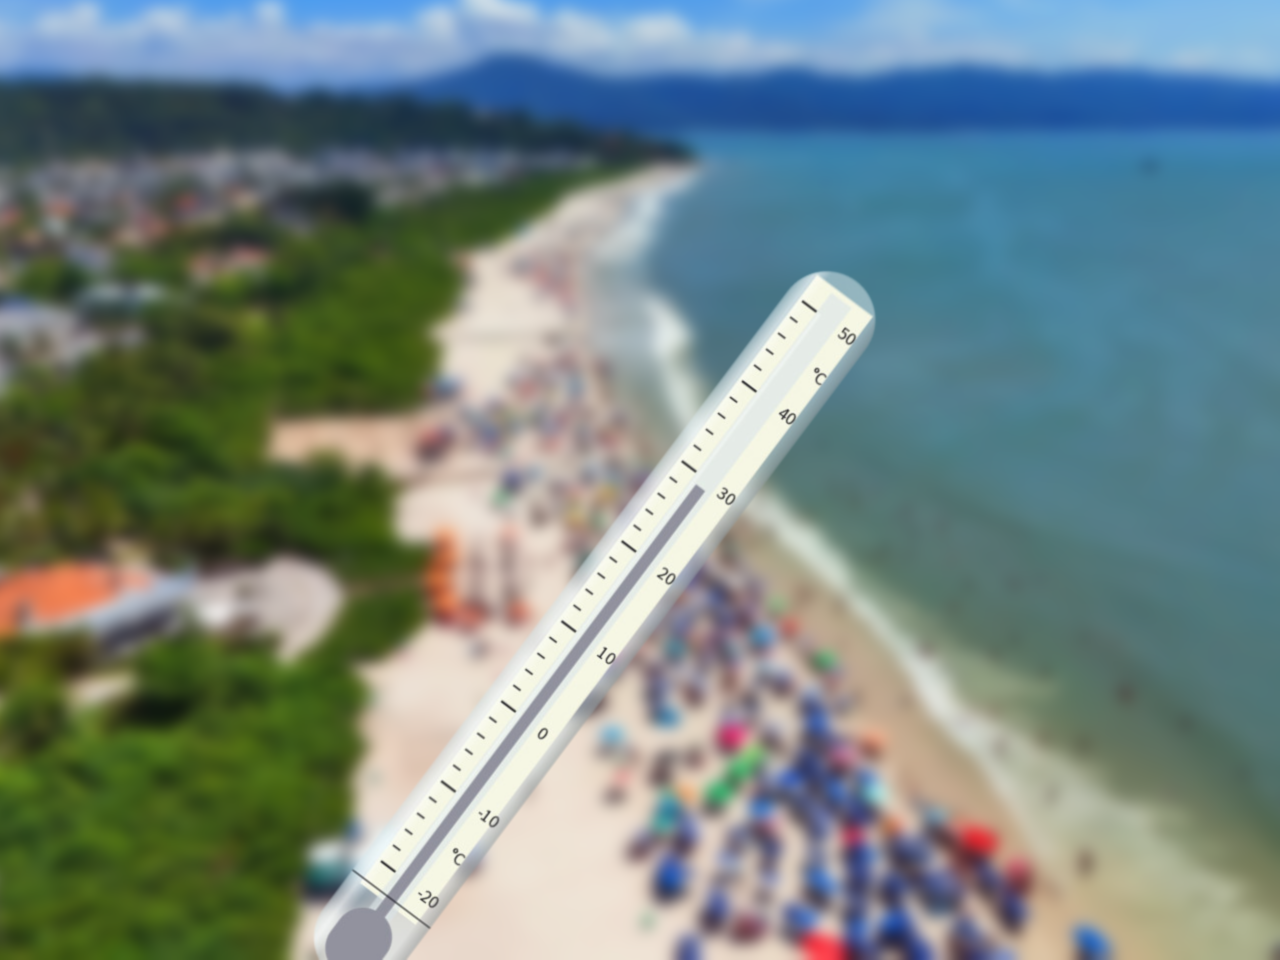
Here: 29°C
